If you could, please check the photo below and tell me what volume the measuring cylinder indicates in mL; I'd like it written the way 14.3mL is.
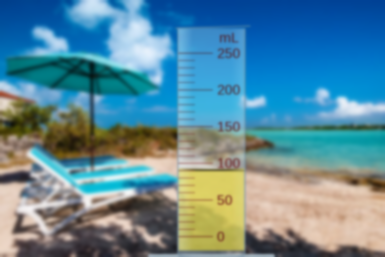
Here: 90mL
